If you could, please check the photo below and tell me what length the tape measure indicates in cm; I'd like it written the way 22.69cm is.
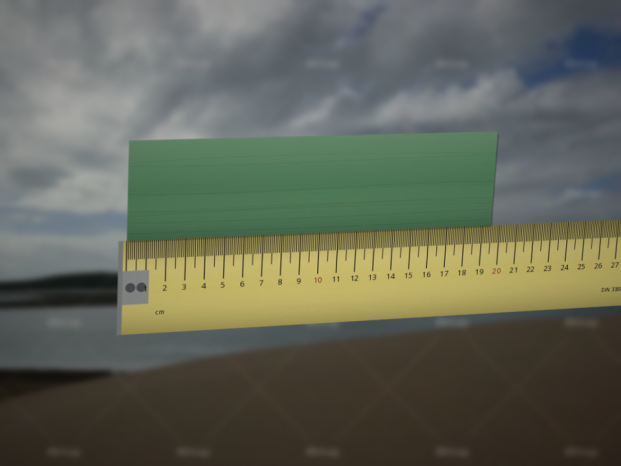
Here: 19.5cm
